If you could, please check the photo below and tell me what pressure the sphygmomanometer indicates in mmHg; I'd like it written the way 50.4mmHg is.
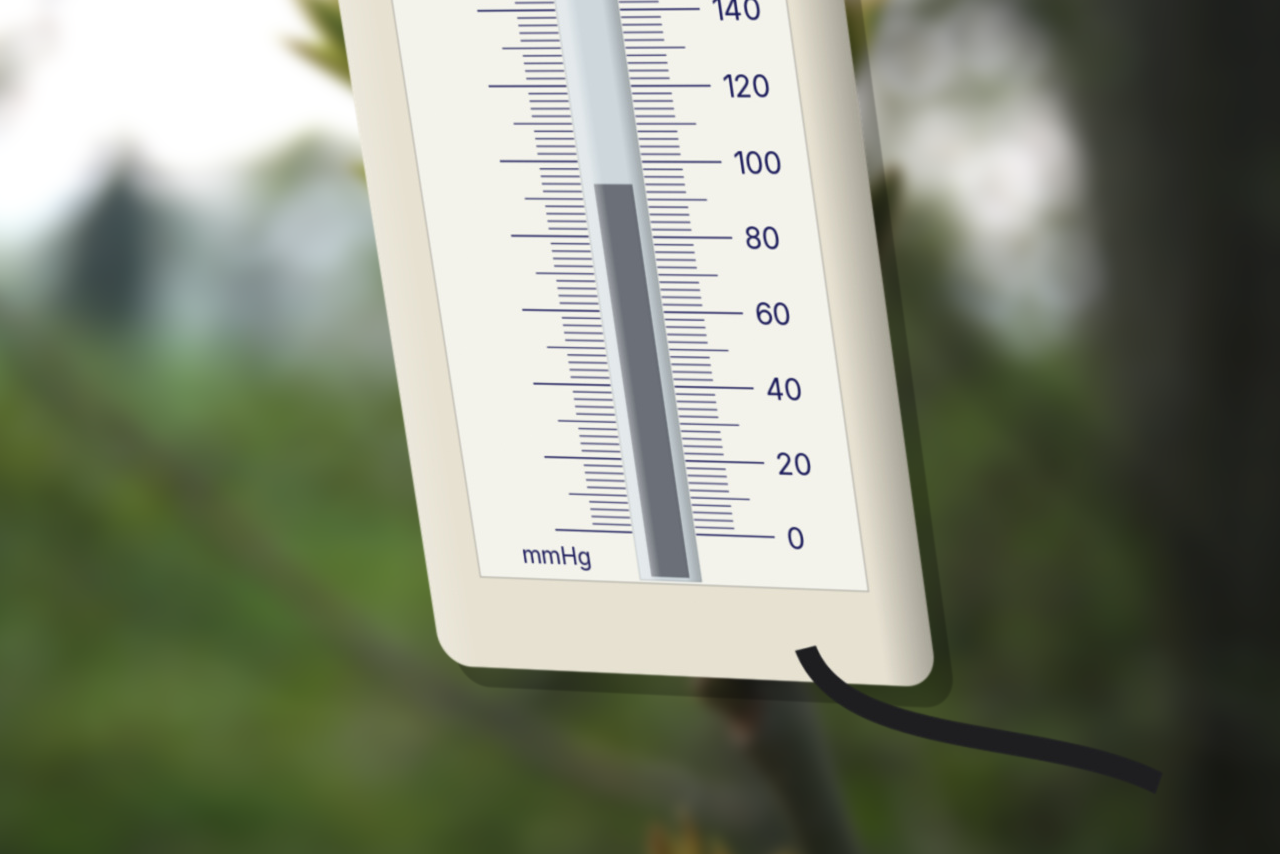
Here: 94mmHg
